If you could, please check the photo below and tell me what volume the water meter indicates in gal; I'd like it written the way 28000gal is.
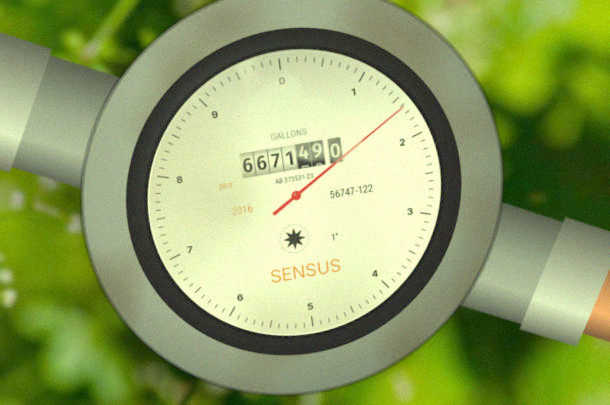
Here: 6671491.6gal
